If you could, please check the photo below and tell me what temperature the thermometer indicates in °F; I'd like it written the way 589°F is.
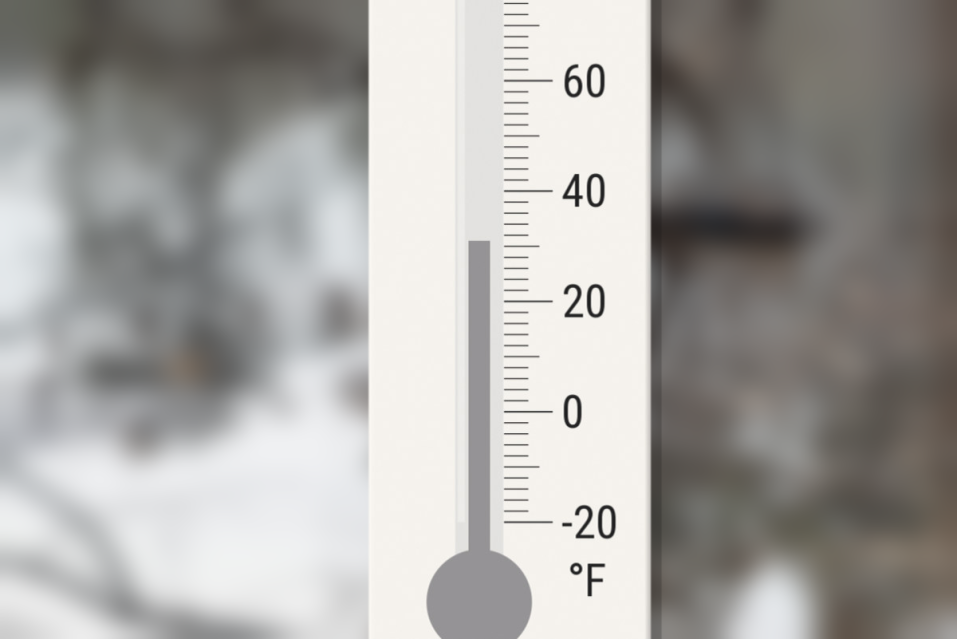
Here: 31°F
